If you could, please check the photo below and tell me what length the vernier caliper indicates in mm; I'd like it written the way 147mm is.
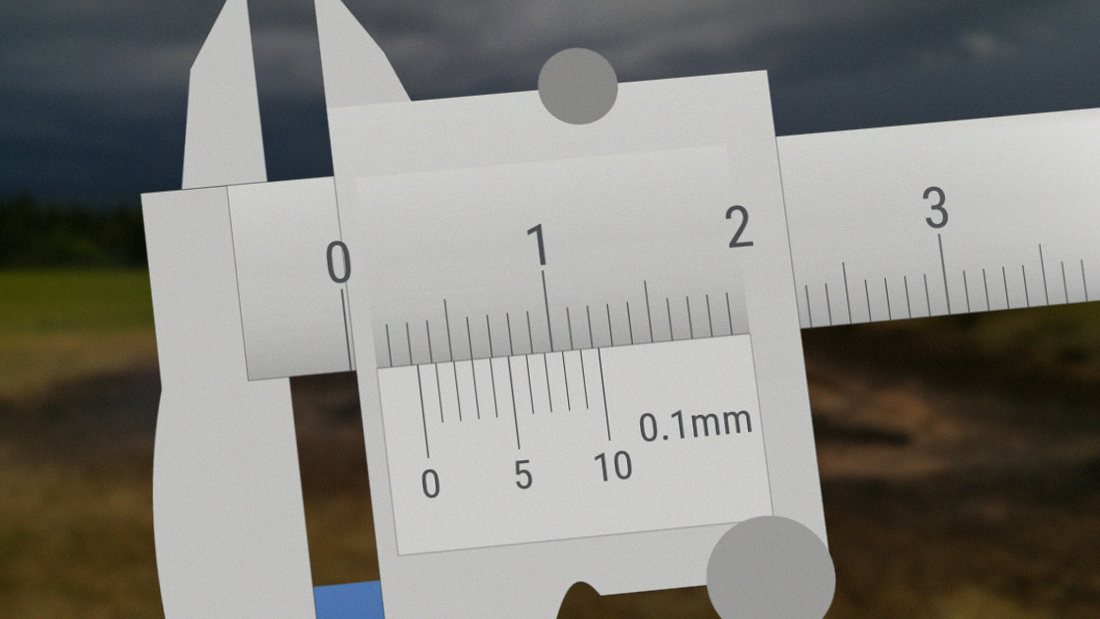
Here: 3.3mm
